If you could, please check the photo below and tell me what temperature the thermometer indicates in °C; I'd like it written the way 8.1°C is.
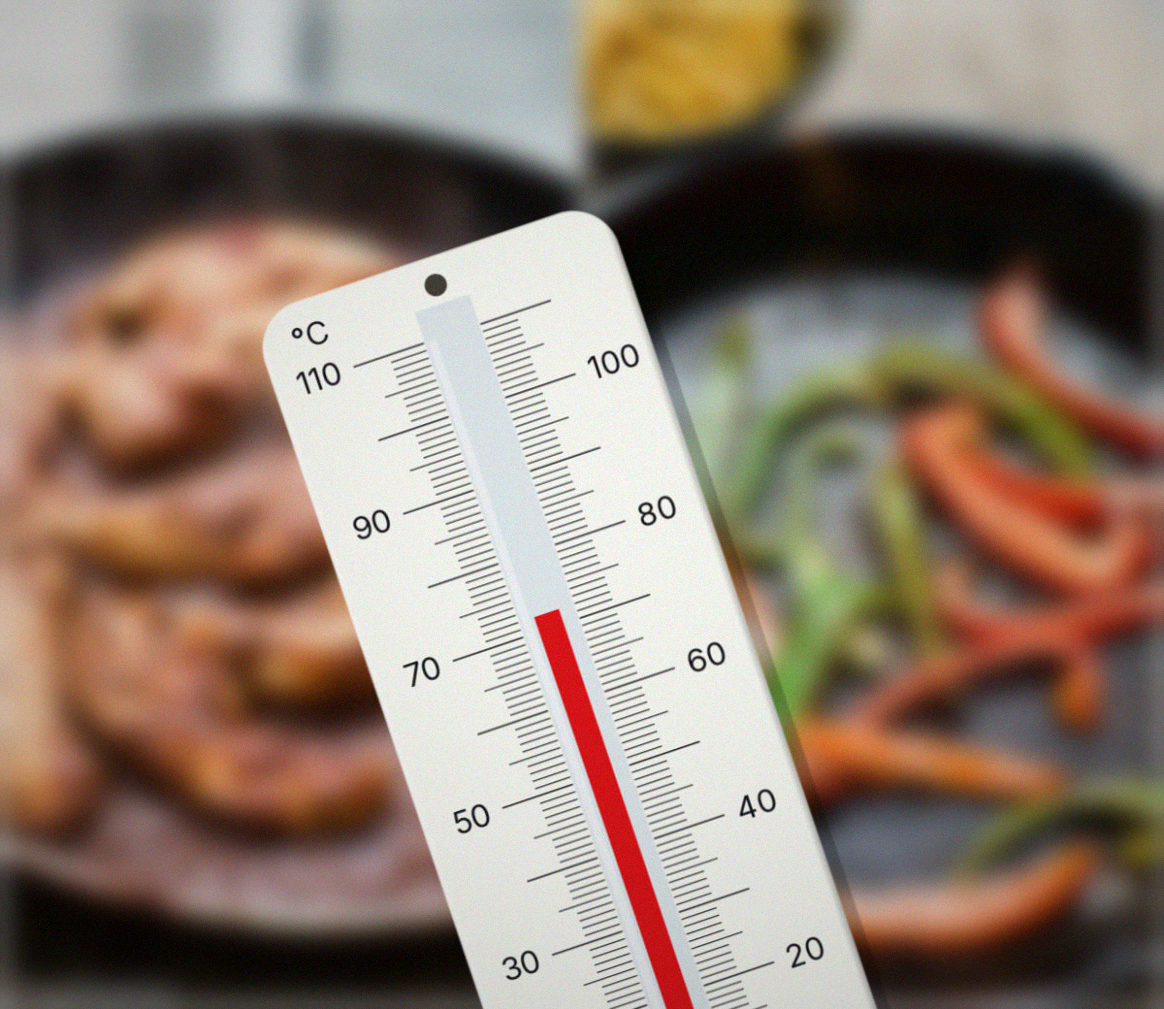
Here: 72°C
